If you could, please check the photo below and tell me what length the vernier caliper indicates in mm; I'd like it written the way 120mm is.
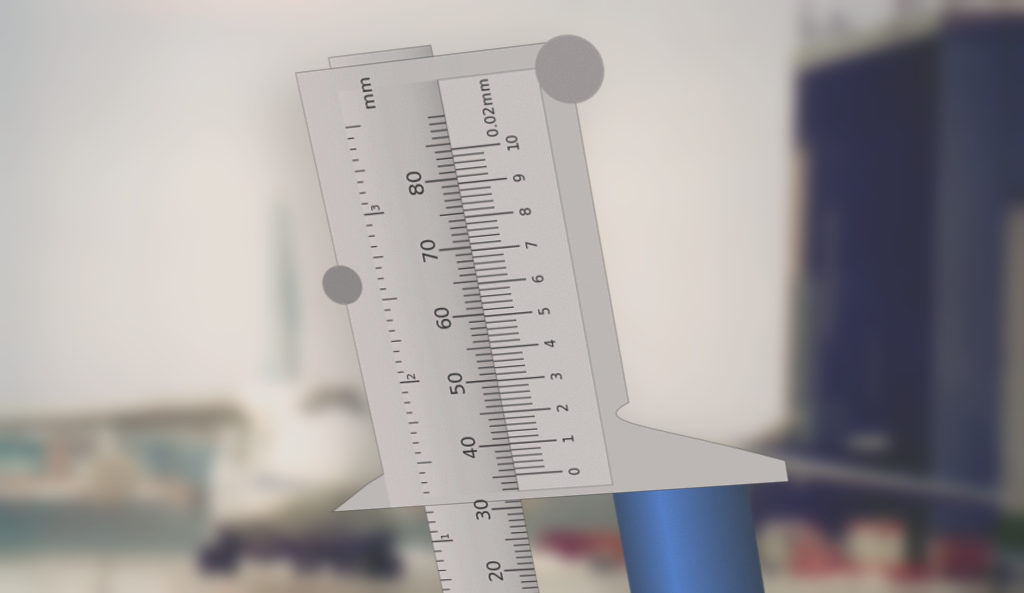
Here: 35.2mm
